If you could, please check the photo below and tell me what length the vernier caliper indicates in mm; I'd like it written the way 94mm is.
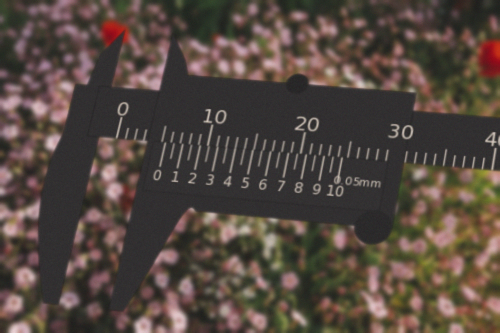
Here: 5.4mm
